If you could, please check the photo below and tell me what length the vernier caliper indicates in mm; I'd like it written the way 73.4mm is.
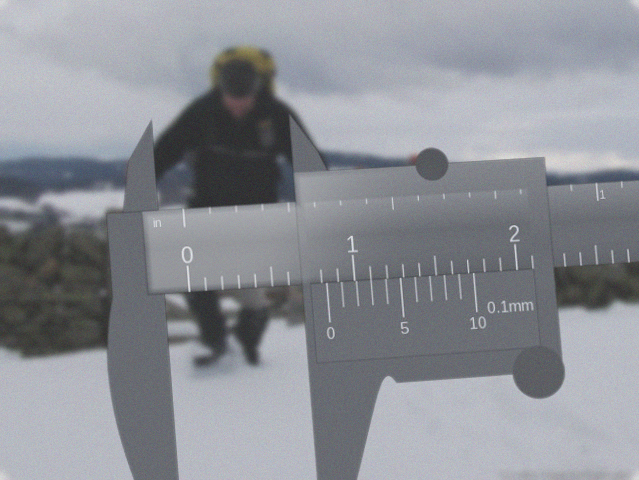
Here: 8.3mm
